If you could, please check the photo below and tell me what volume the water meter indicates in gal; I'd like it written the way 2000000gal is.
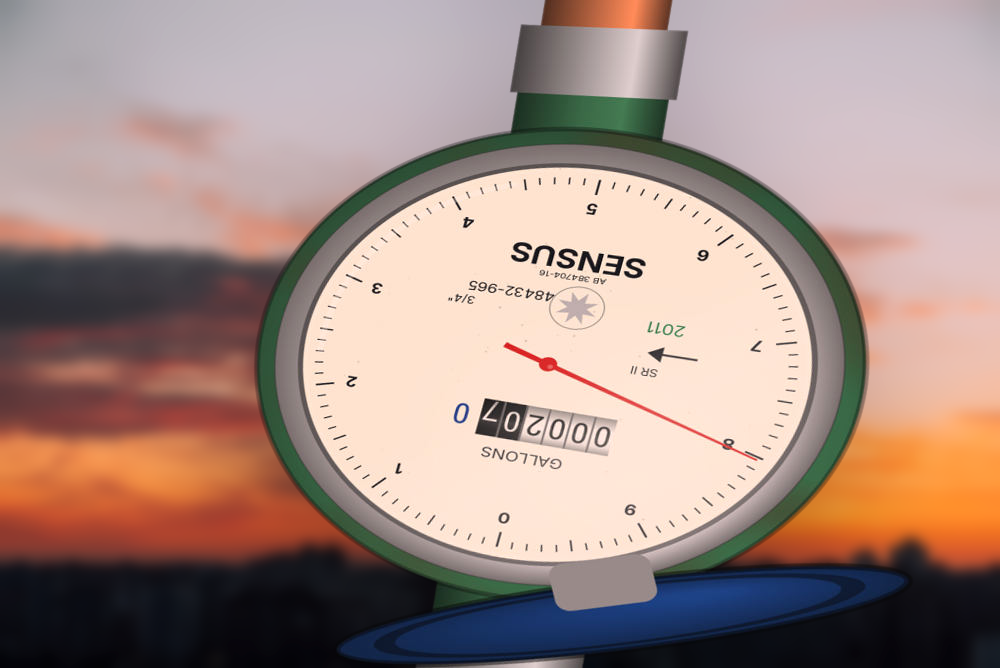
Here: 2068.0gal
